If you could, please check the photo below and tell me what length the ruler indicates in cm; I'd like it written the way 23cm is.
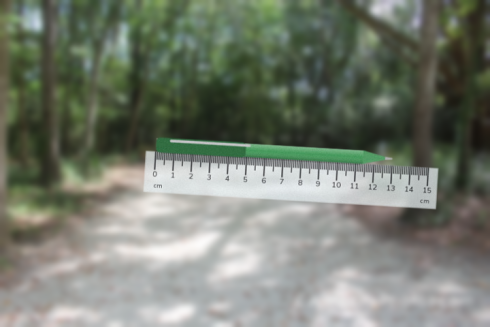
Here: 13cm
